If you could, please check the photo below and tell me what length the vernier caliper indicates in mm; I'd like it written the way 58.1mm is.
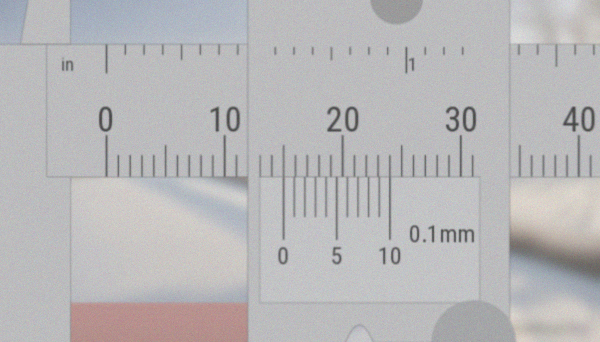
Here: 15.0mm
